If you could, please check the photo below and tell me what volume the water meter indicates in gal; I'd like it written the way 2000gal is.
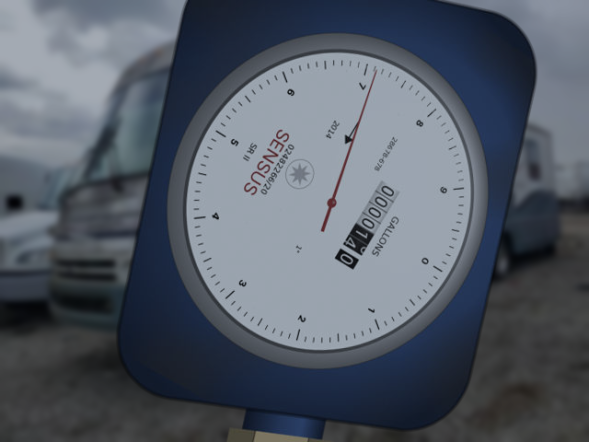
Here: 137.1gal
